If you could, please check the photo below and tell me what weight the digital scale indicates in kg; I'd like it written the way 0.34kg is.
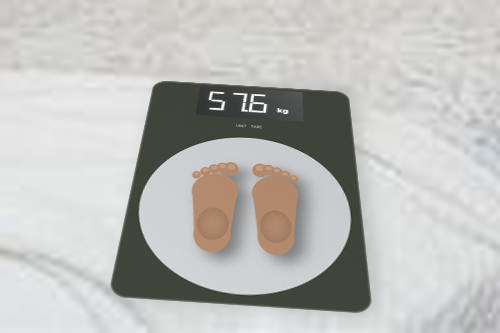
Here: 57.6kg
